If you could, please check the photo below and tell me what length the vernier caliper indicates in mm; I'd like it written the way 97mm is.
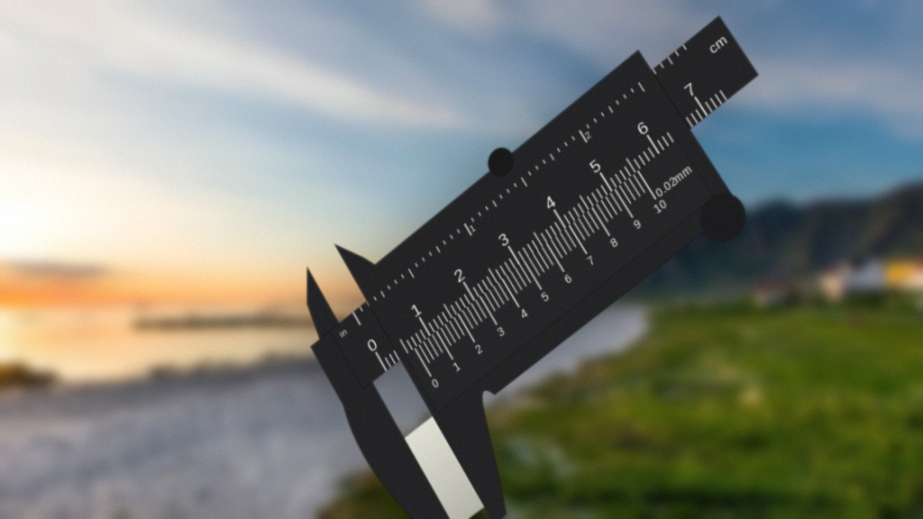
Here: 6.5mm
